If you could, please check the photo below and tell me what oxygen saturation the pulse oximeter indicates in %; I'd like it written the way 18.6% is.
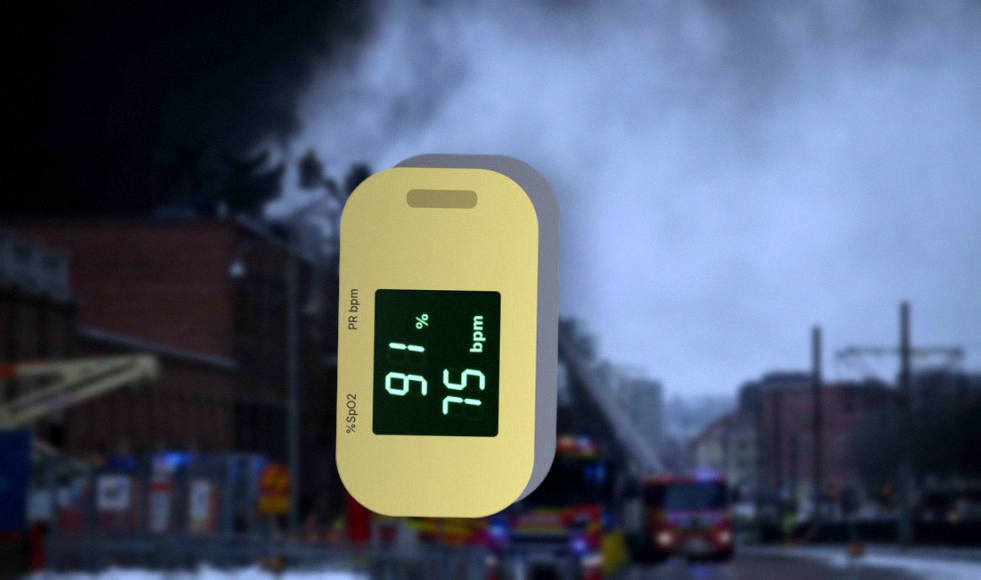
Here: 91%
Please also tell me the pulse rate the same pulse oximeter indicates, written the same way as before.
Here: 75bpm
